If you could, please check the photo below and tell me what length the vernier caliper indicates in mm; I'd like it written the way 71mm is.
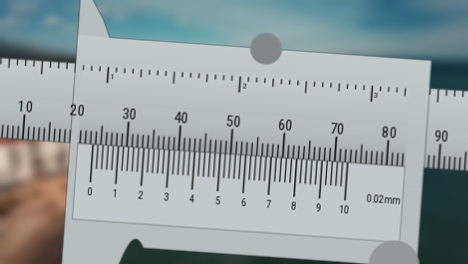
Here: 23.5mm
